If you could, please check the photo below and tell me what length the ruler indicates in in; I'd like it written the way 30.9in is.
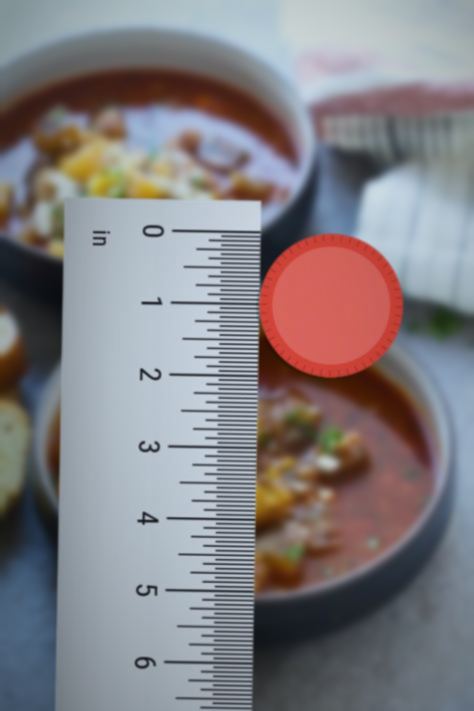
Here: 2in
